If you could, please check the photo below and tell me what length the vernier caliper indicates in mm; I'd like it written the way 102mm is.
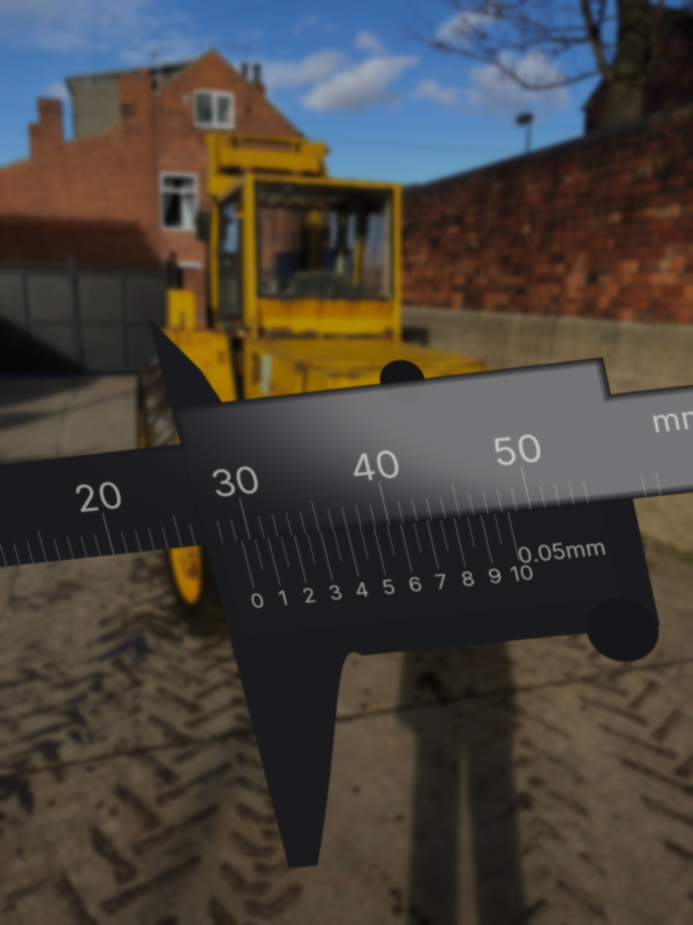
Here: 29.4mm
